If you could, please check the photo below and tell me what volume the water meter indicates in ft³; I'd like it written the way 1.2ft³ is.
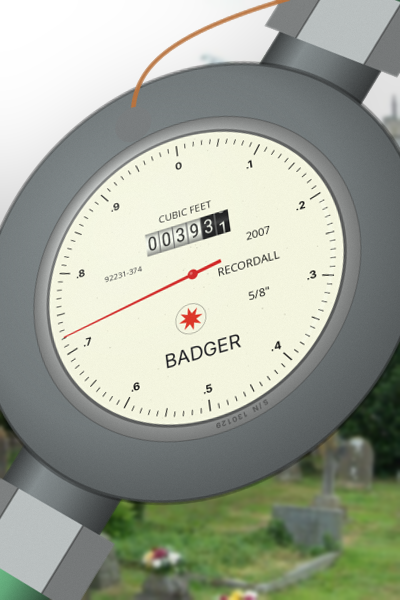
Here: 3930.72ft³
